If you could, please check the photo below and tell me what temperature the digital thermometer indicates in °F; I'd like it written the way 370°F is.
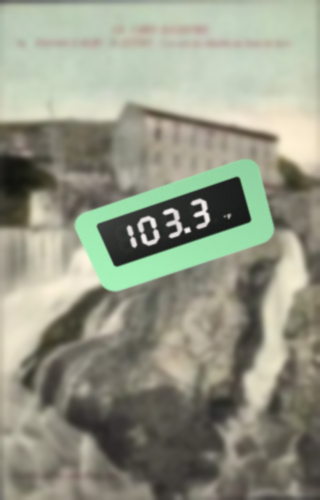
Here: 103.3°F
